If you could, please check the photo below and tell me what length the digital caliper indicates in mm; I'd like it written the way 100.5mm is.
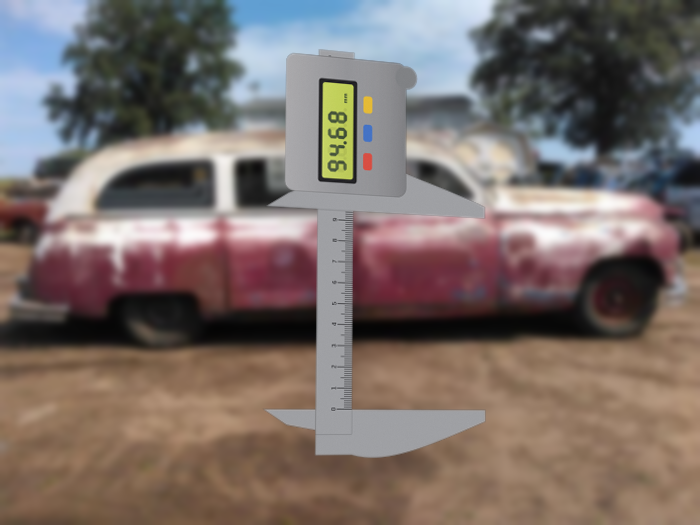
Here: 94.68mm
